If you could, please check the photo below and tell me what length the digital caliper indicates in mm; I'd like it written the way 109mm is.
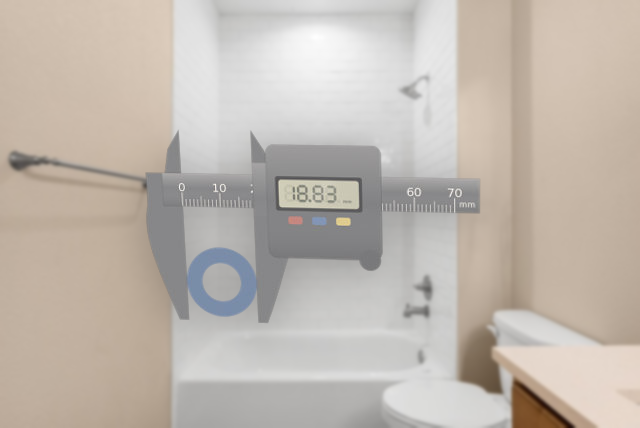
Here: 18.83mm
